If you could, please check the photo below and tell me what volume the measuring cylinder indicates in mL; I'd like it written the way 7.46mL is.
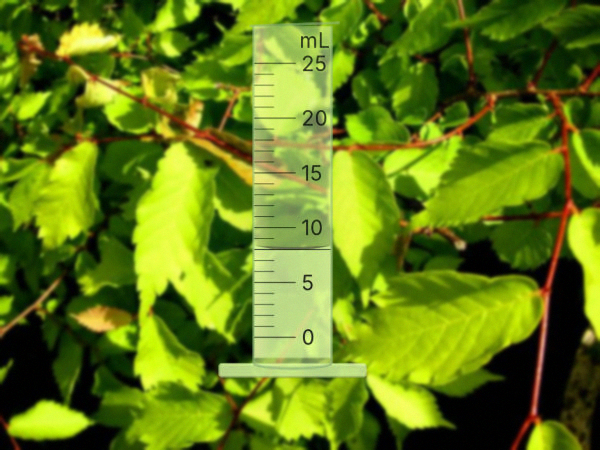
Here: 8mL
